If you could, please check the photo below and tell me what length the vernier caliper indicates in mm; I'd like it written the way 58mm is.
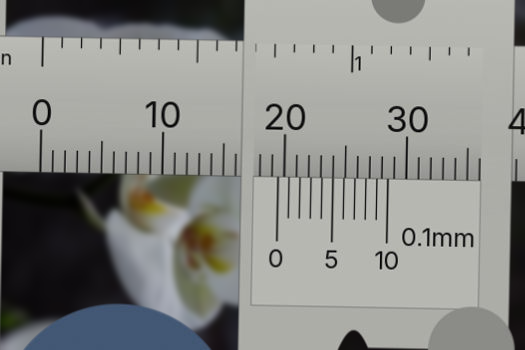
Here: 19.5mm
